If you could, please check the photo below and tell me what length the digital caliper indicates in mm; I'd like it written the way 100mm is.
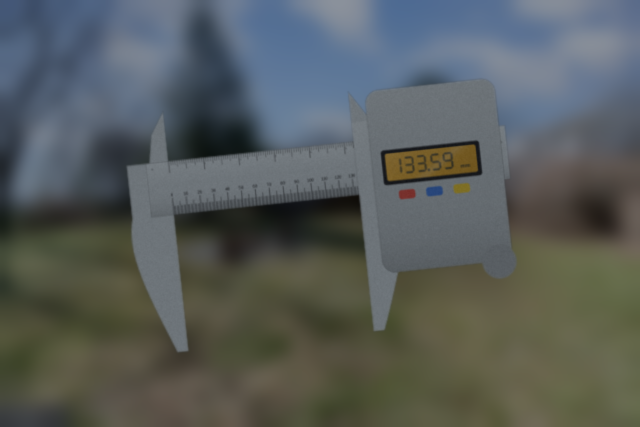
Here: 133.59mm
